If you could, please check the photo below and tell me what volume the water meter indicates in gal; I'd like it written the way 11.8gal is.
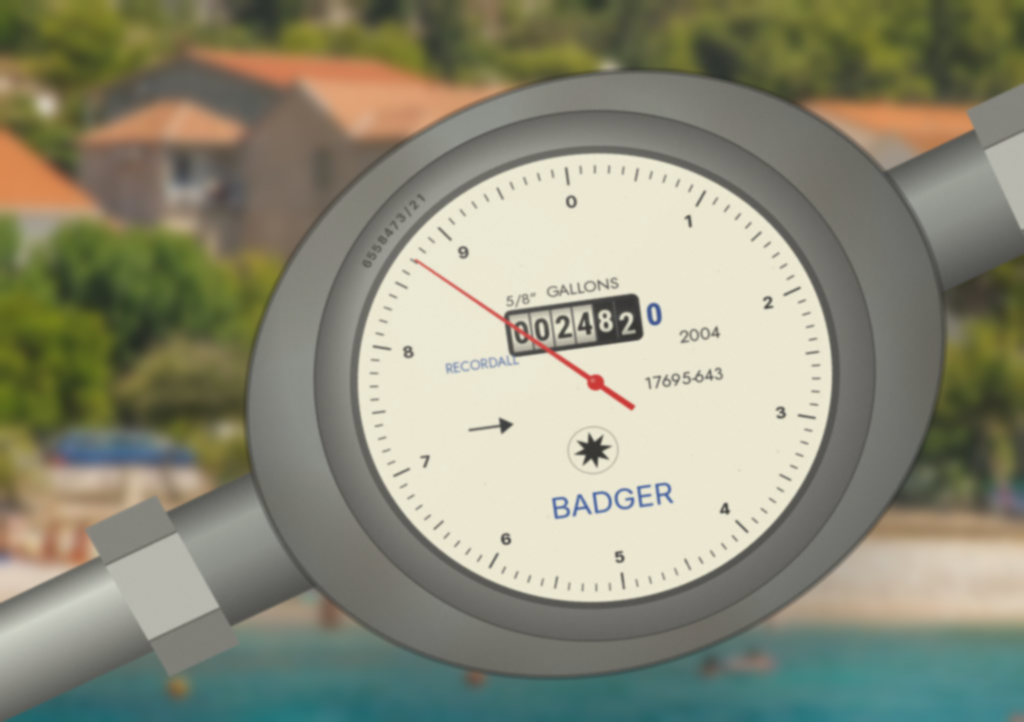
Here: 24818.7gal
